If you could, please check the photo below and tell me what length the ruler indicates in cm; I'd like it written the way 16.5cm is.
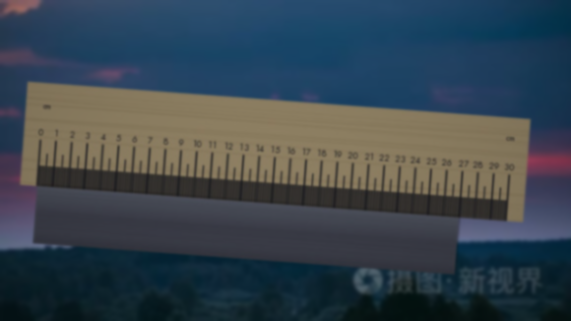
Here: 27cm
